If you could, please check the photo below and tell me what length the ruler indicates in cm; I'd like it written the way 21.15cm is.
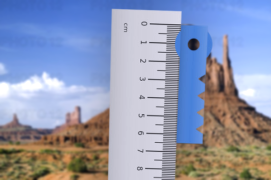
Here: 6.5cm
